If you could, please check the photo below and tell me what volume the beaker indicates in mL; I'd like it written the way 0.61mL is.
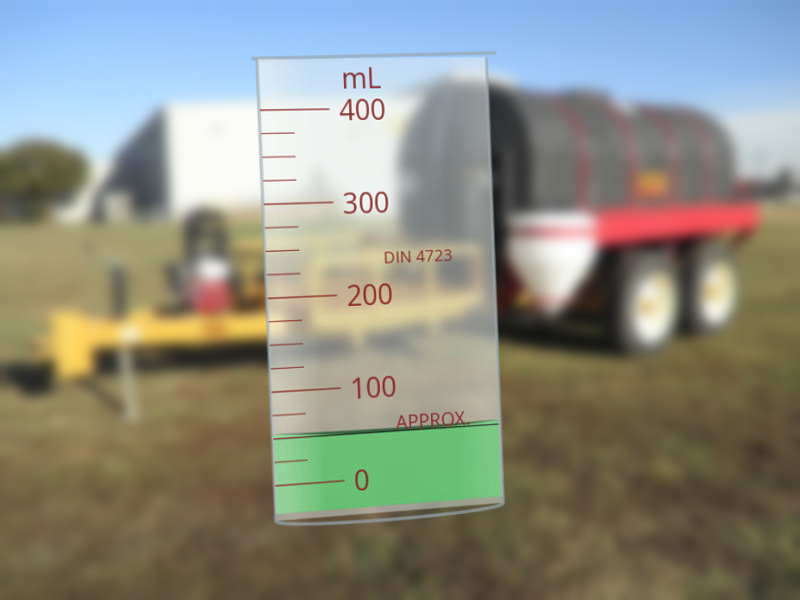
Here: 50mL
